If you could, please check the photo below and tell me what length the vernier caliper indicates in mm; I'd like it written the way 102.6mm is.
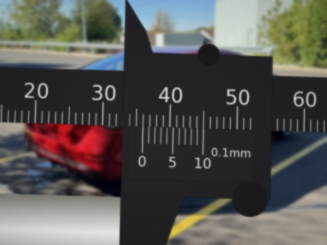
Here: 36.0mm
